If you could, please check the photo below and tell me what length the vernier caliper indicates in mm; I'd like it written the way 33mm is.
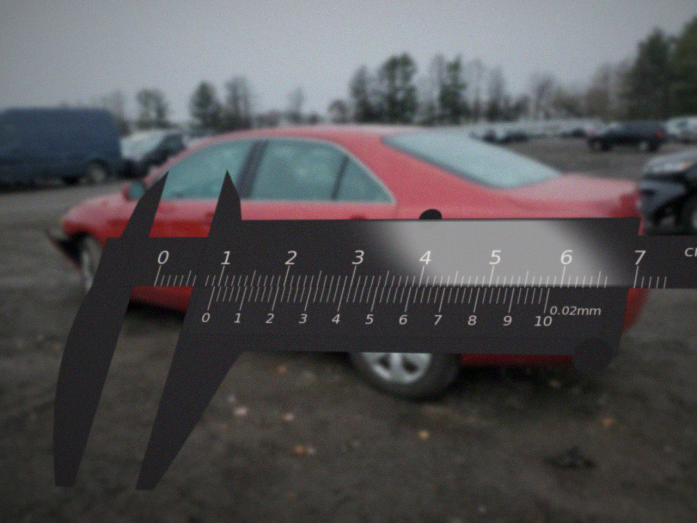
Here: 9.4mm
